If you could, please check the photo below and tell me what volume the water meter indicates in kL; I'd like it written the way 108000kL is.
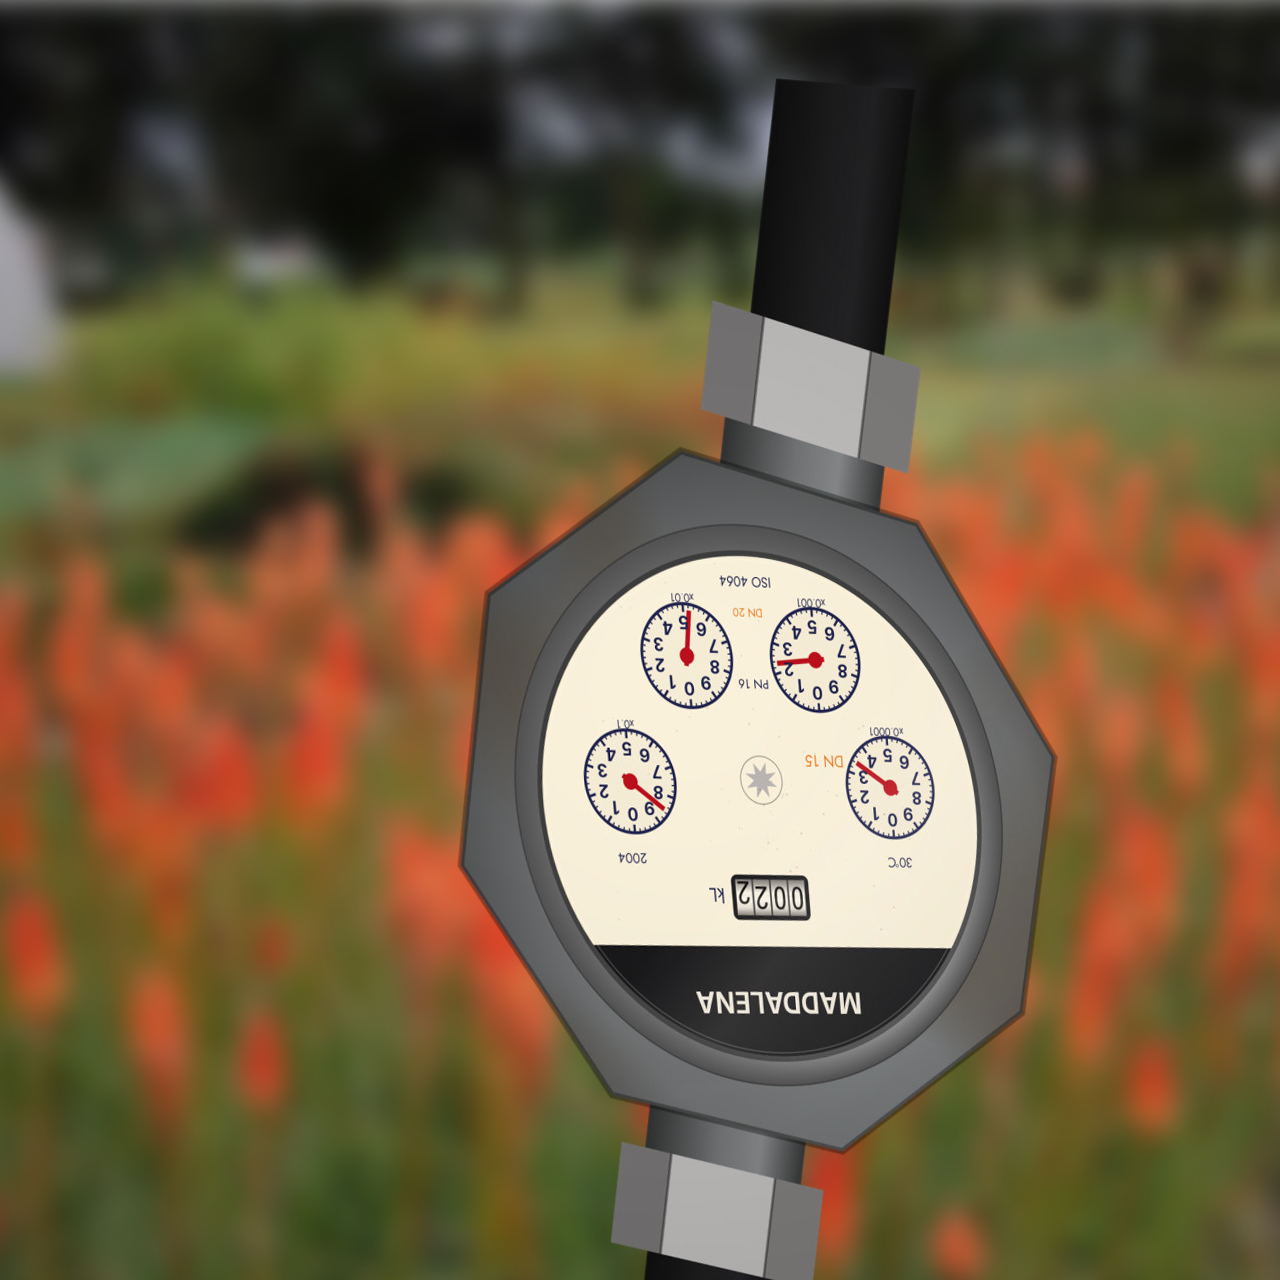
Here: 21.8523kL
